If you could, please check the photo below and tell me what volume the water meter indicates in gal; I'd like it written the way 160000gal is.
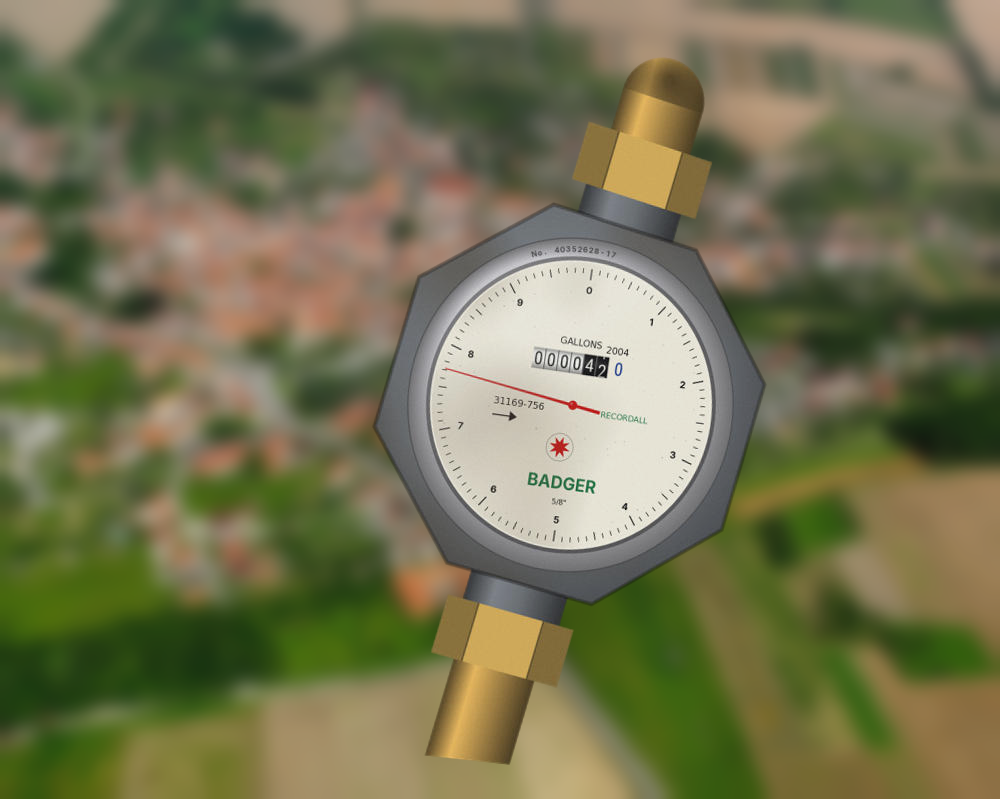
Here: 417.7gal
